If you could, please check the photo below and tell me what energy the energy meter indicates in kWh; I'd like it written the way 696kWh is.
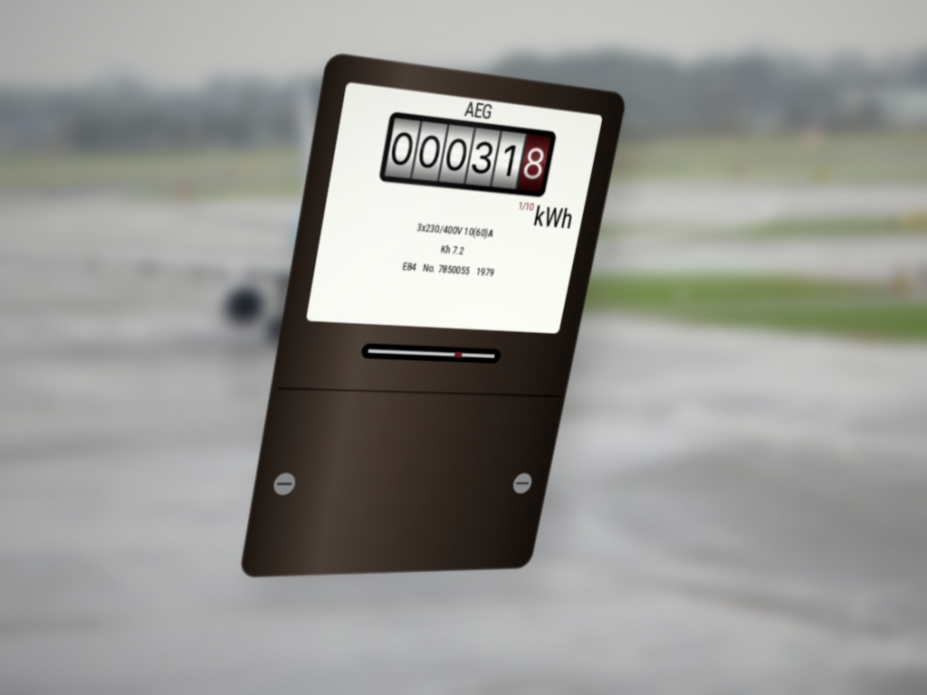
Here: 31.8kWh
